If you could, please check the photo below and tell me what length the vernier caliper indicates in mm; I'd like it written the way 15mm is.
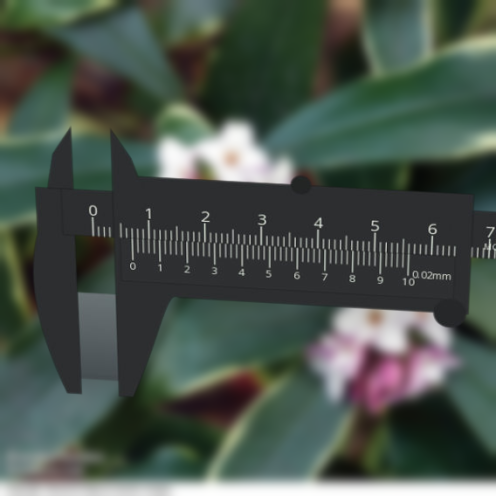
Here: 7.0mm
